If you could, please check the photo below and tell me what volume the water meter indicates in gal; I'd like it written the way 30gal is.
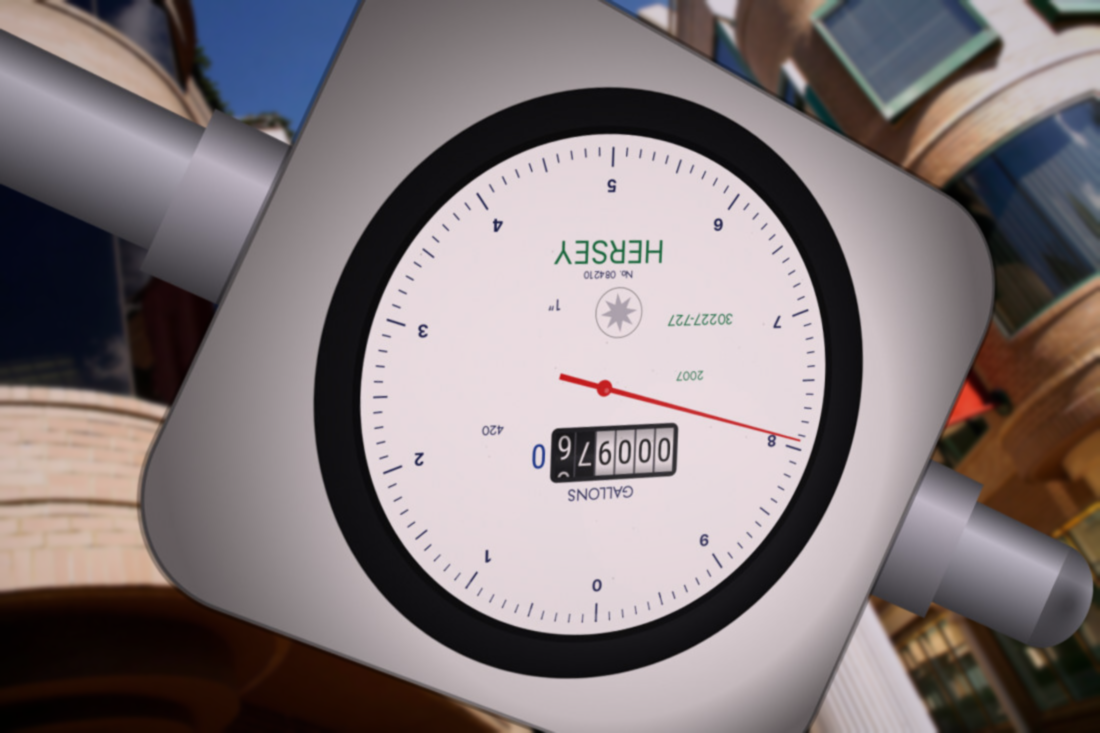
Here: 9757.9gal
